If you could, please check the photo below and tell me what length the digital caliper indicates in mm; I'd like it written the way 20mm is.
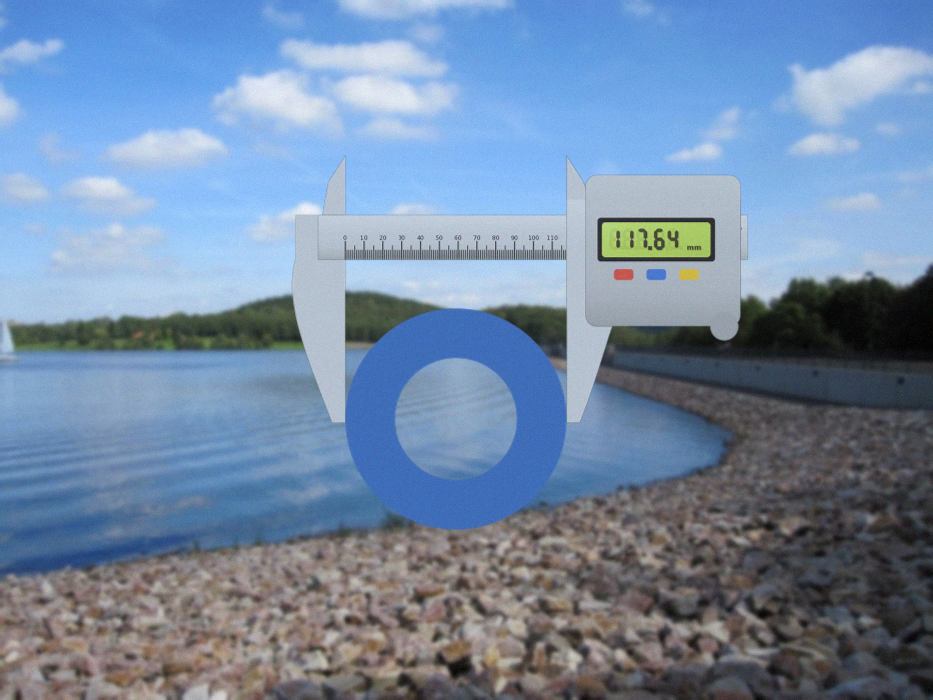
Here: 117.64mm
